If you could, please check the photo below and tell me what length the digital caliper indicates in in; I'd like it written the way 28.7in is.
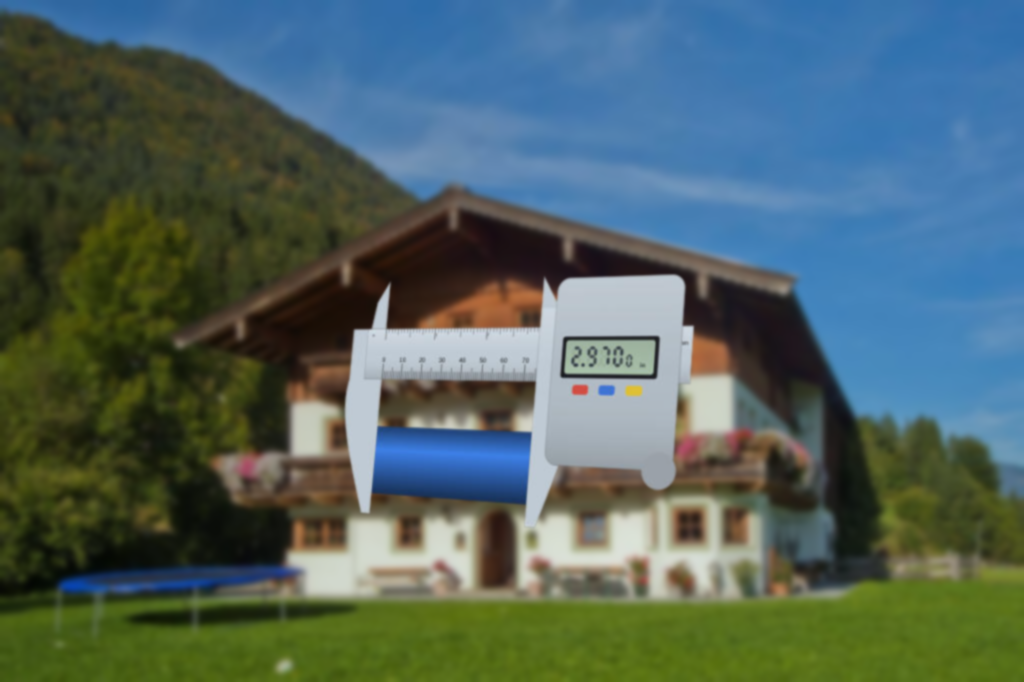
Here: 2.9700in
